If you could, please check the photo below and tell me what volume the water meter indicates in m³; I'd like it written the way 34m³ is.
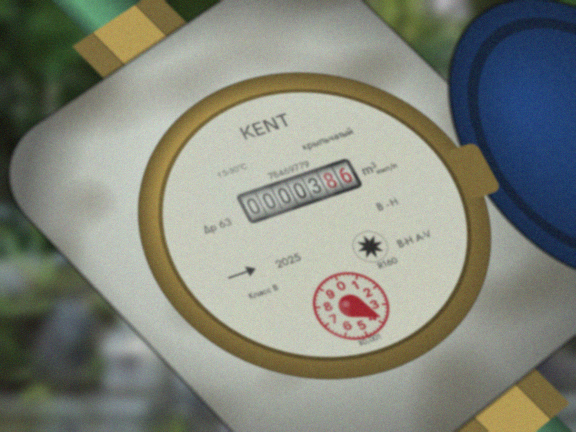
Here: 3.863m³
